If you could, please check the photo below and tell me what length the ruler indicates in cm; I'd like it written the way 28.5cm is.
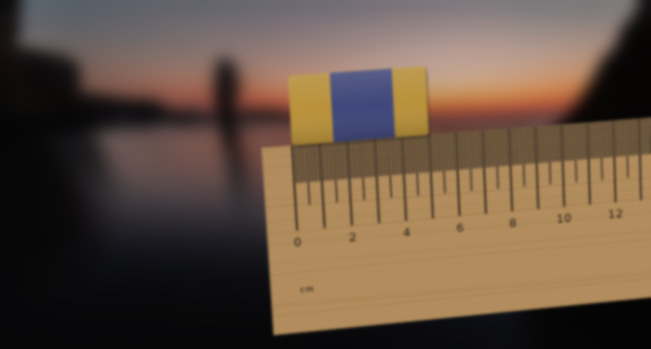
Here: 5cm
